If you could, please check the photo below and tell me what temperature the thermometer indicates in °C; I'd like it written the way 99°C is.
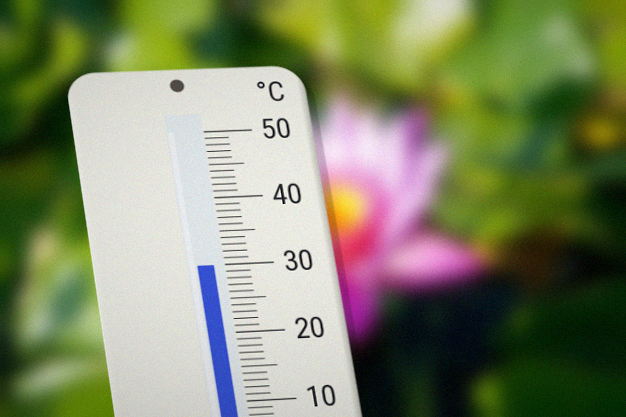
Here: 30°C
